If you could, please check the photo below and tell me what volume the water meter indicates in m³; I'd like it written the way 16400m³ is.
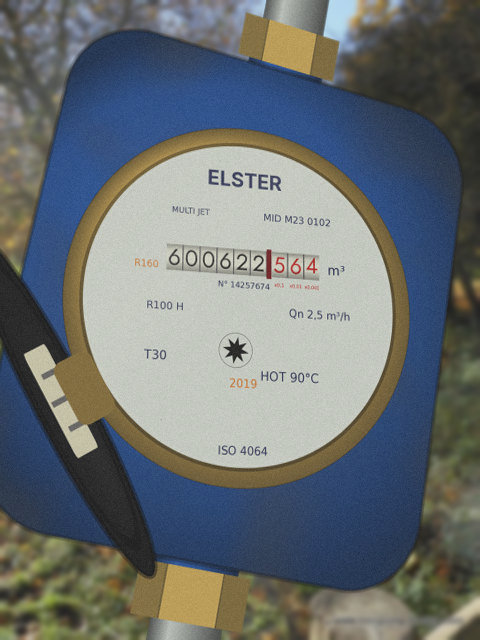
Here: 600622.564m³
